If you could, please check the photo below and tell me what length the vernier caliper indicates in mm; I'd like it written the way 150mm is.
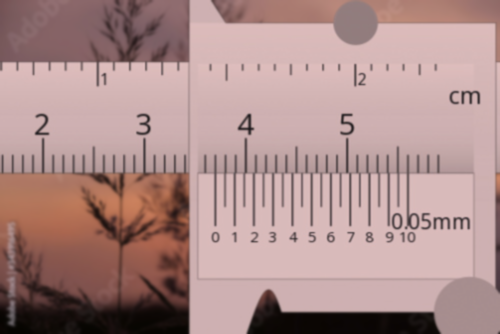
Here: 37.0mm
